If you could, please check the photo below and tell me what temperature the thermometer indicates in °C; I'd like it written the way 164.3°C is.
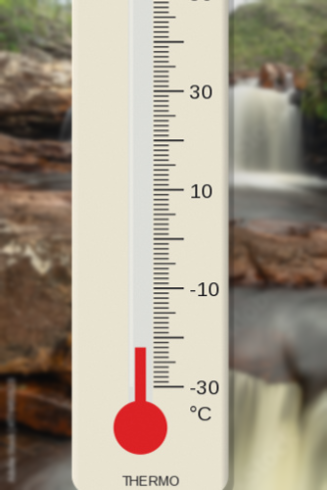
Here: -22°C
